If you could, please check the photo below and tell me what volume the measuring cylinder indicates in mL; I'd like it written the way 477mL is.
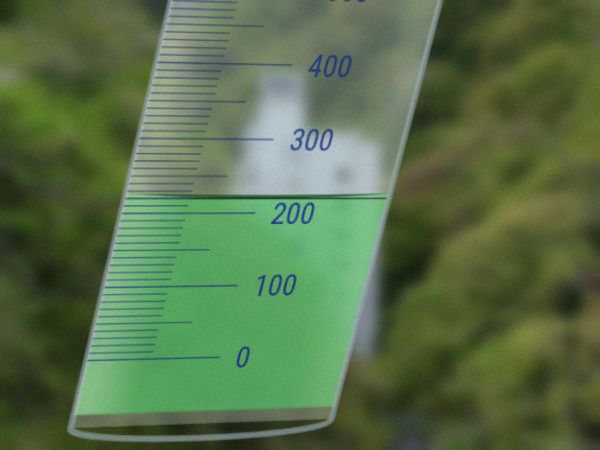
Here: 220mL
